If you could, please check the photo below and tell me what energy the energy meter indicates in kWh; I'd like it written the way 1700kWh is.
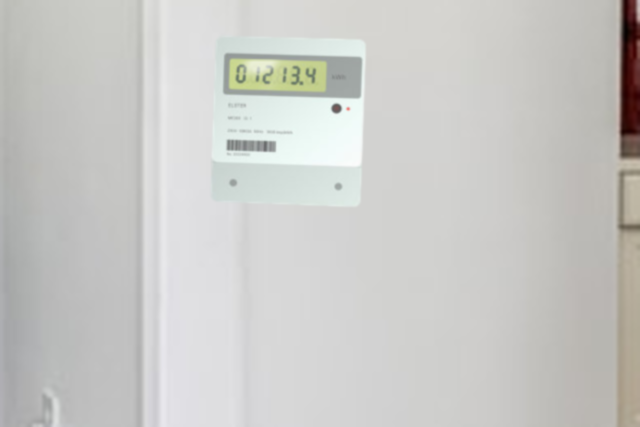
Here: 1213.4kWh
